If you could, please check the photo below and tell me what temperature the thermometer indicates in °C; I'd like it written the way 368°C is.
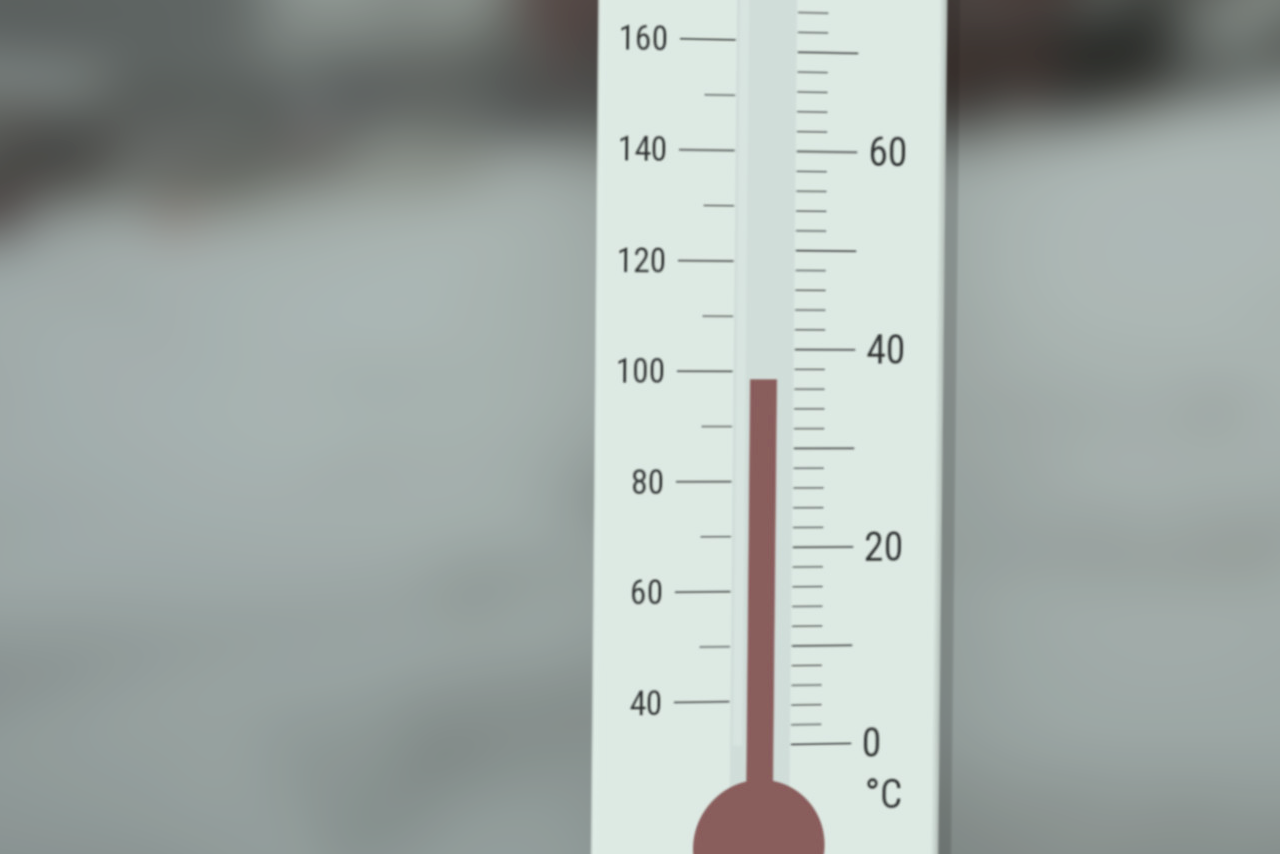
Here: 37°C
